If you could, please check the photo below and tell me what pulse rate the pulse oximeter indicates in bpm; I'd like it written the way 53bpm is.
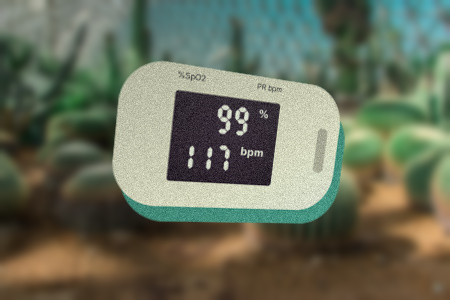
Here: 117bpm
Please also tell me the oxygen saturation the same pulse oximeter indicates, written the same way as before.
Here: 99%
